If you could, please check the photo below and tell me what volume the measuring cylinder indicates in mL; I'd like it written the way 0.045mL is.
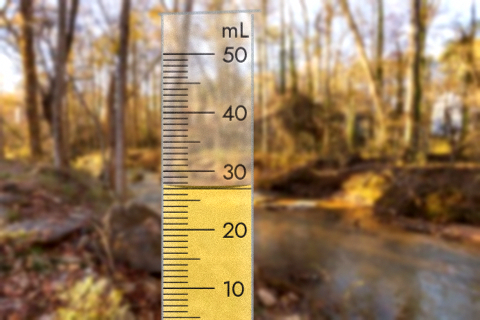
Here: 27mL
